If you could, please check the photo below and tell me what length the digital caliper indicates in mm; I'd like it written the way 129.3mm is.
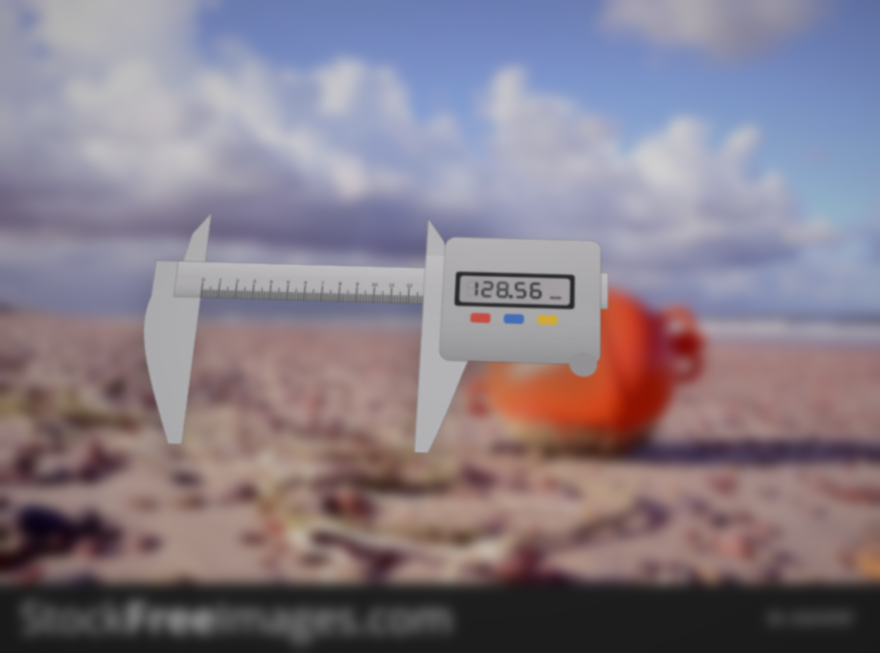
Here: 128.56mm
